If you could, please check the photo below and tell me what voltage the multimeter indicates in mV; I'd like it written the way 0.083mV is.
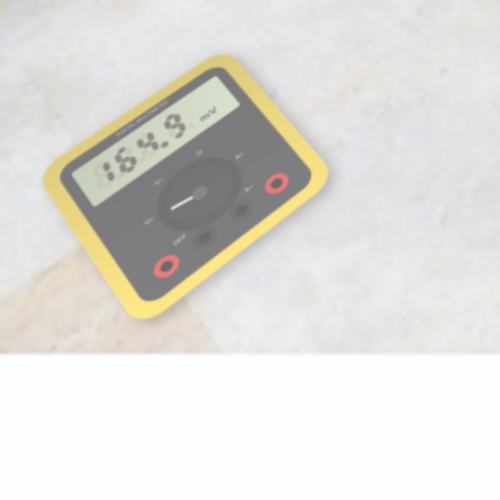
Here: 164.9mV
